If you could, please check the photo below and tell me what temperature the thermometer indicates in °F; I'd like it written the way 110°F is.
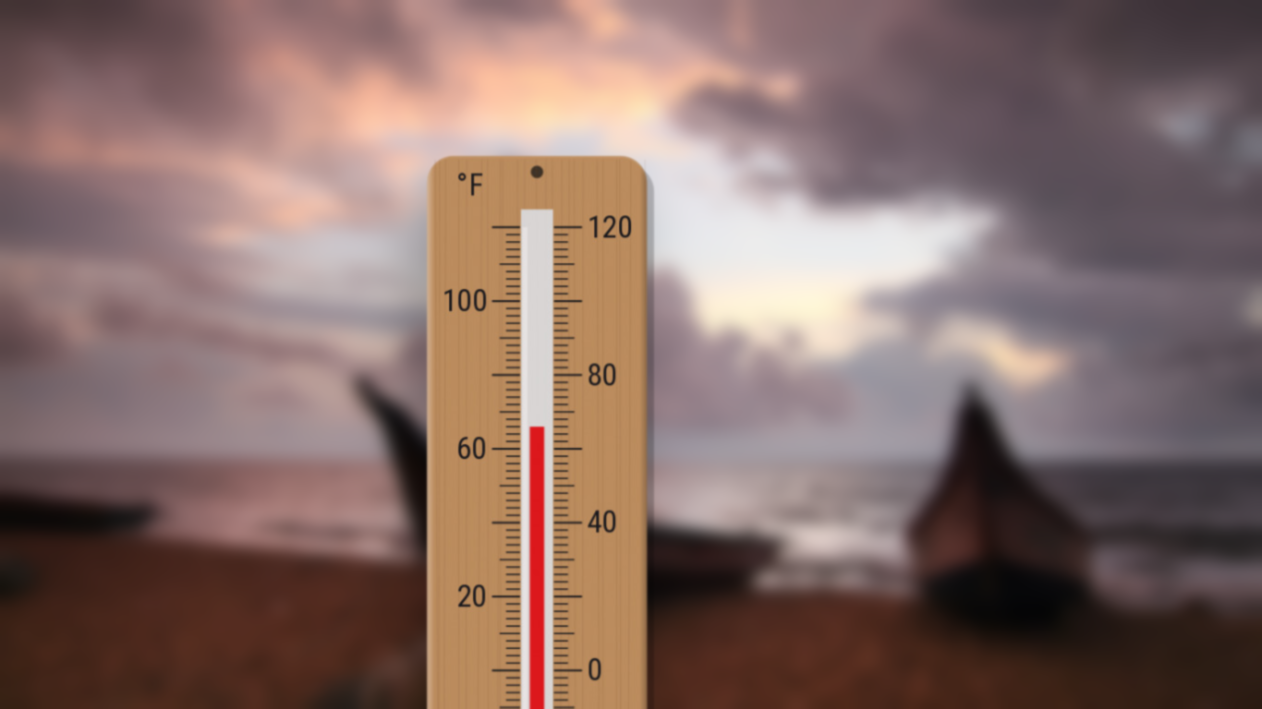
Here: 66°F
